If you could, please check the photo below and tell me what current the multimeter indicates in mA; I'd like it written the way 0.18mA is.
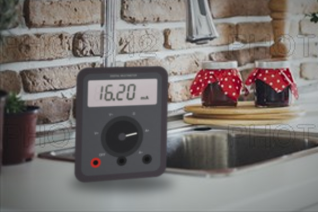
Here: 16.20mA
